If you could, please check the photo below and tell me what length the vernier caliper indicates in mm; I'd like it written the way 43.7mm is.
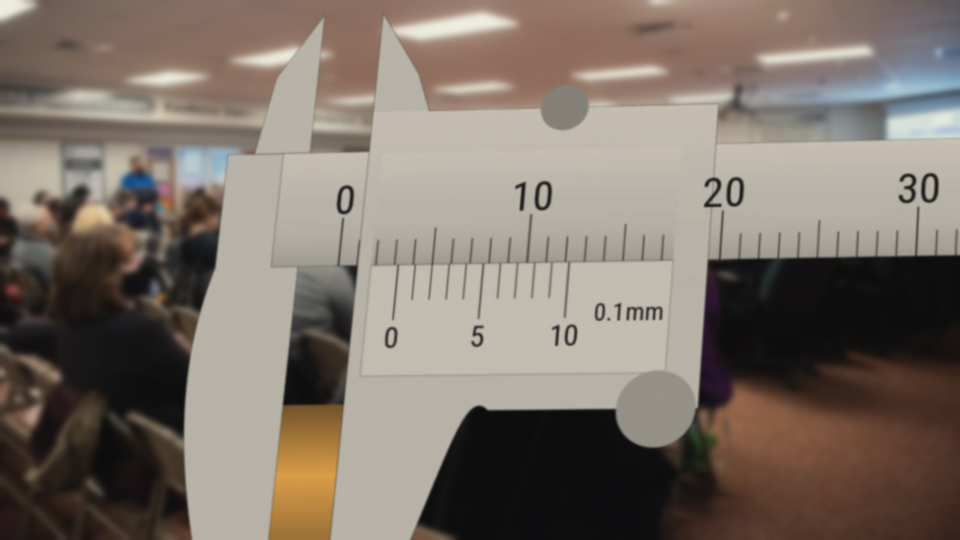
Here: 3.2mm
